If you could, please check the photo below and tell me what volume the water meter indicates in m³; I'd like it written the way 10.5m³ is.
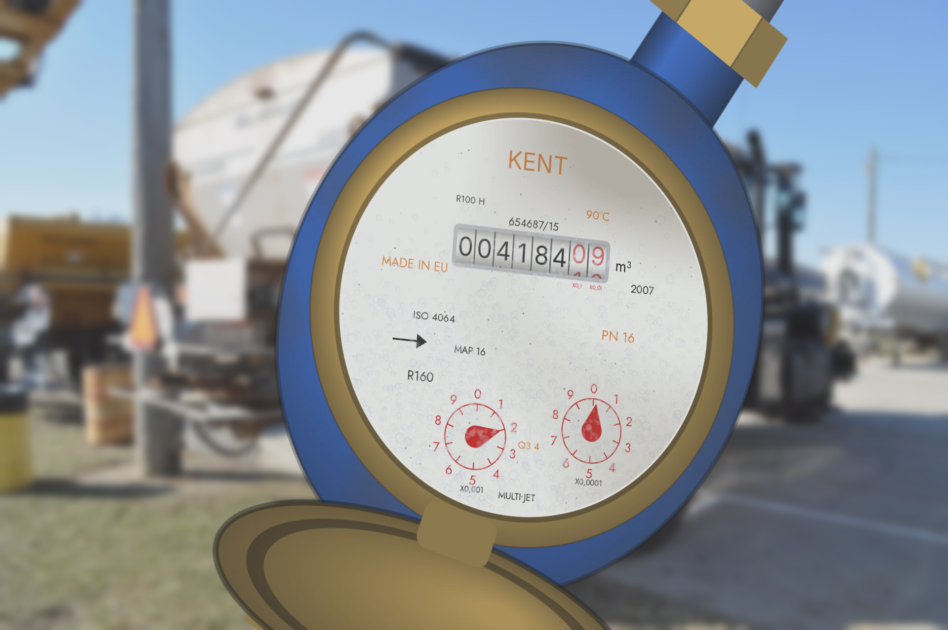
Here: 4184.0920m³
